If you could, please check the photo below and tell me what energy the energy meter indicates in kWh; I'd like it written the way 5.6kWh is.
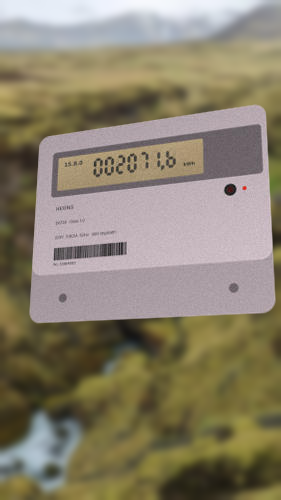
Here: 2071.6kWh
